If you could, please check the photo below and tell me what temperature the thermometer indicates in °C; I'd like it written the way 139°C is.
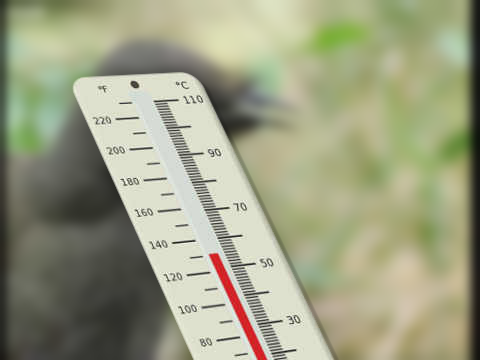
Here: 55°C
